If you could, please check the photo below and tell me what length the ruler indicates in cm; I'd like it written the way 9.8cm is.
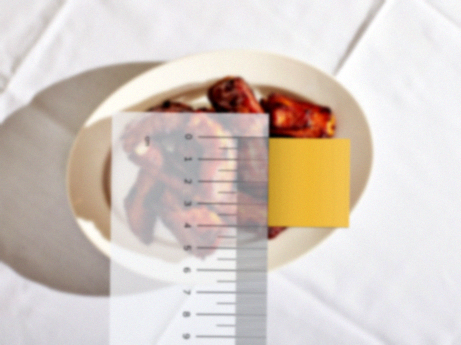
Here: 4cm
